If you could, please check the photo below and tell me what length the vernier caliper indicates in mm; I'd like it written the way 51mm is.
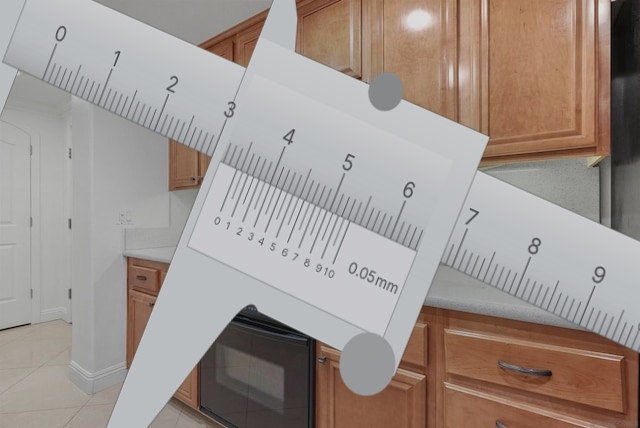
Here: 34.4mm
